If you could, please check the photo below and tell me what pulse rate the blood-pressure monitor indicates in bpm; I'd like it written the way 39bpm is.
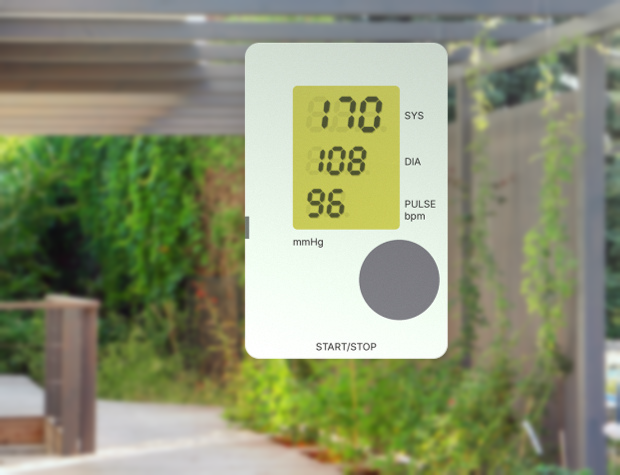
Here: 96bpm
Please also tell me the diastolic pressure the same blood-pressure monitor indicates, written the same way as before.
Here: 108mmHg
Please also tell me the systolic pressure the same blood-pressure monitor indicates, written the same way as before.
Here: 170mmHg
